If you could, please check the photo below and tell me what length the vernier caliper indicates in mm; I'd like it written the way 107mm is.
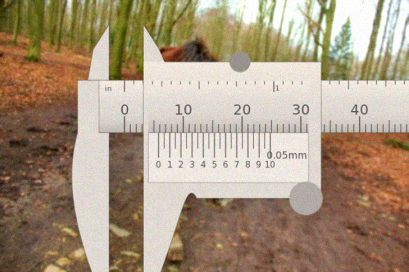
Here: 5.8mm
